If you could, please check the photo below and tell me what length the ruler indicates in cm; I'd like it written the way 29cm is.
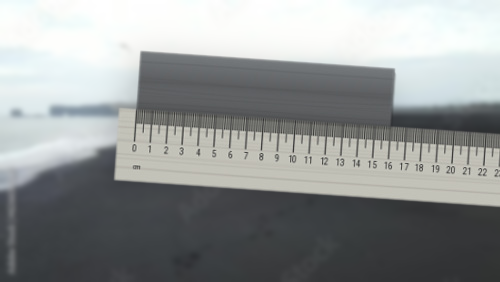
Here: 16cm
